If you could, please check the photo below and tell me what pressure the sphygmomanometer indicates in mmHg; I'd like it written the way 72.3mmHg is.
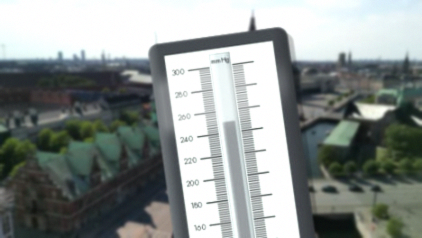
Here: 250mmHg
